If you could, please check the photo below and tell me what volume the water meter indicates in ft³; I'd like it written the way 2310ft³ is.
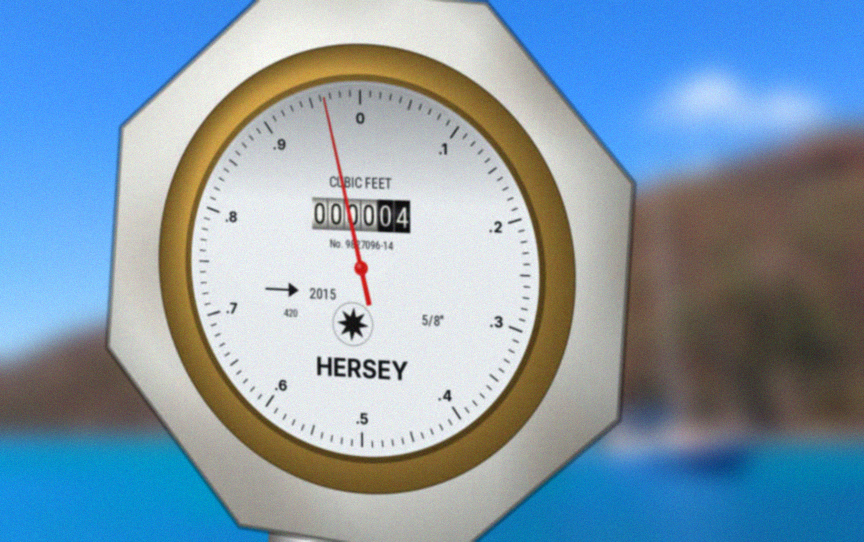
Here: 3.96ft³
